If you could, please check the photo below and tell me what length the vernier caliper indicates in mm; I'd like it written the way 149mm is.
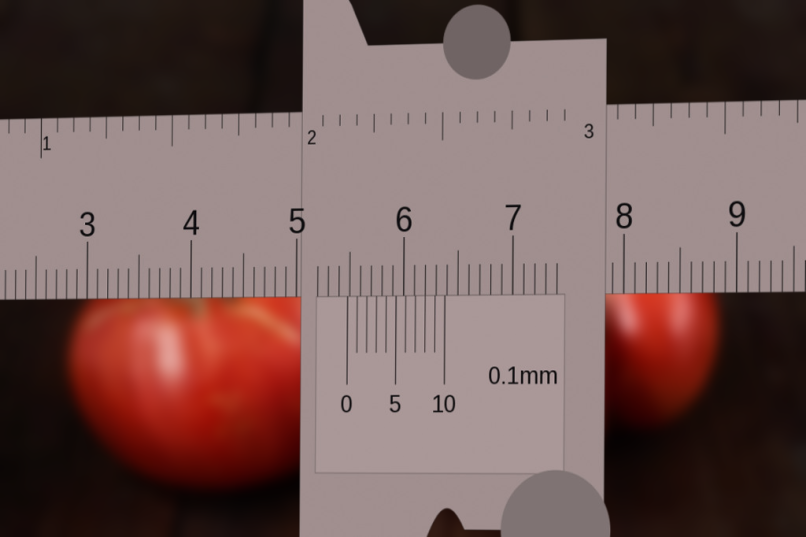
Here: 54.8mm
